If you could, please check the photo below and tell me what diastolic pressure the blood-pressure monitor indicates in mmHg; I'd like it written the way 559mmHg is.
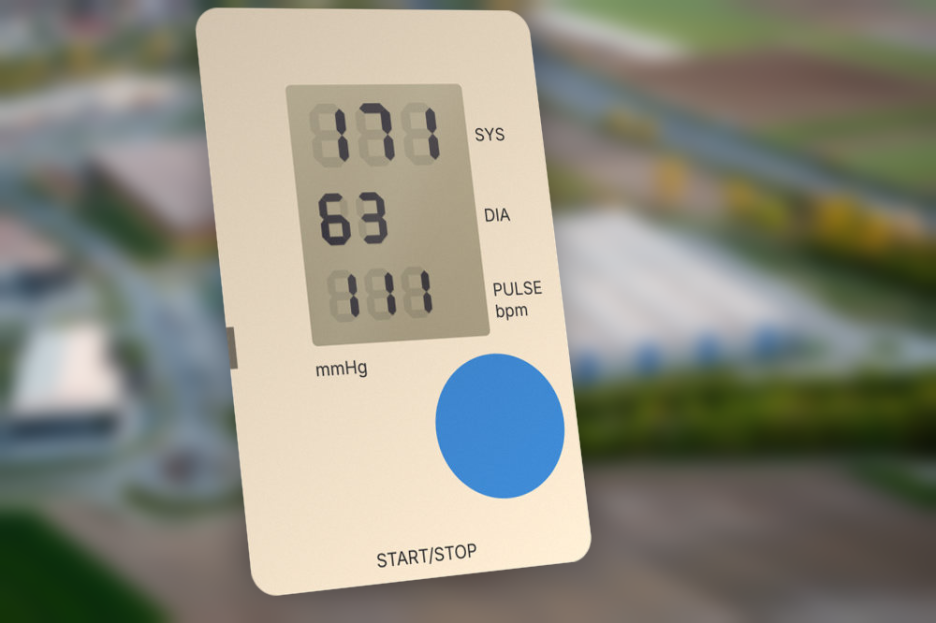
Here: 63mmHg
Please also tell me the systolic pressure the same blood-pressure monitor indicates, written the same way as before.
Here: 171mmHg
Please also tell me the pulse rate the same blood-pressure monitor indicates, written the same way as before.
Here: 111bpm
